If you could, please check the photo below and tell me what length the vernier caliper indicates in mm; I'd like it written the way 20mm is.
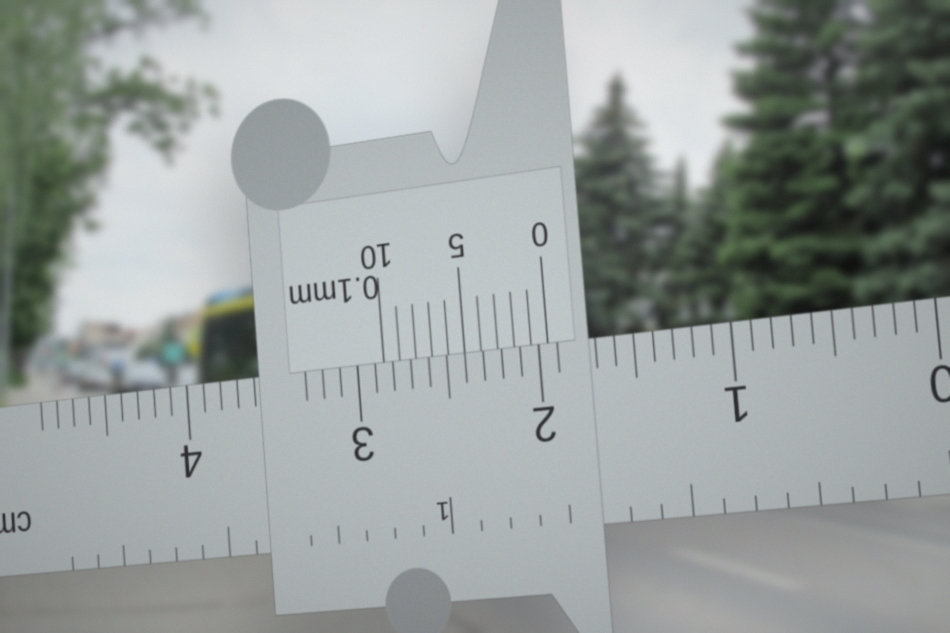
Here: 19.5mm
